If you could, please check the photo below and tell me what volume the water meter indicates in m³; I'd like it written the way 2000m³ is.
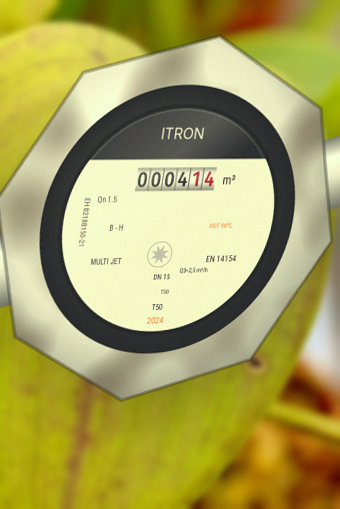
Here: 4.14m³
